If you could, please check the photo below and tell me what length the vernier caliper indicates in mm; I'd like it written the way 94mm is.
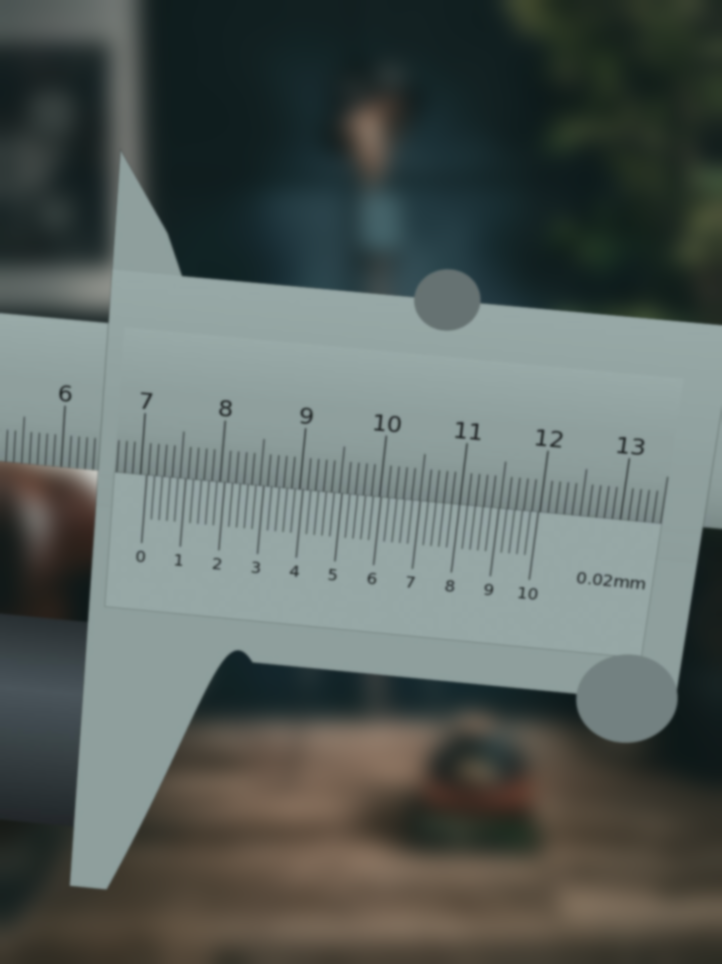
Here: 70.8mm
